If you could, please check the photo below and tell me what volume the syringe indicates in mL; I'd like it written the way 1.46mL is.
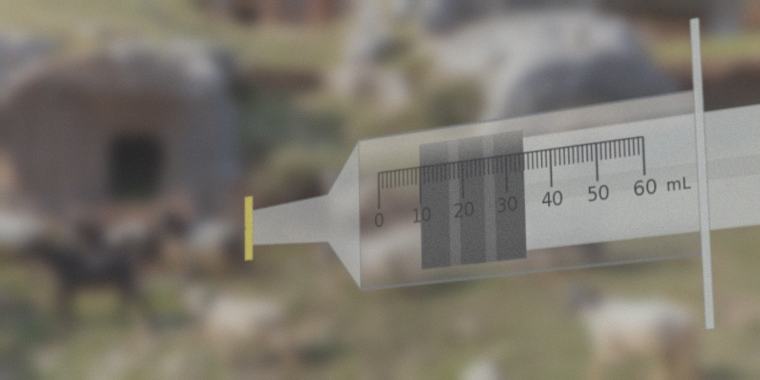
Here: 10mL
